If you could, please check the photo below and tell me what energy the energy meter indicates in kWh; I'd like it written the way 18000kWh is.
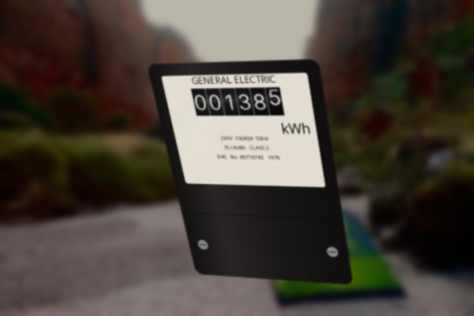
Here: 1385kWh
